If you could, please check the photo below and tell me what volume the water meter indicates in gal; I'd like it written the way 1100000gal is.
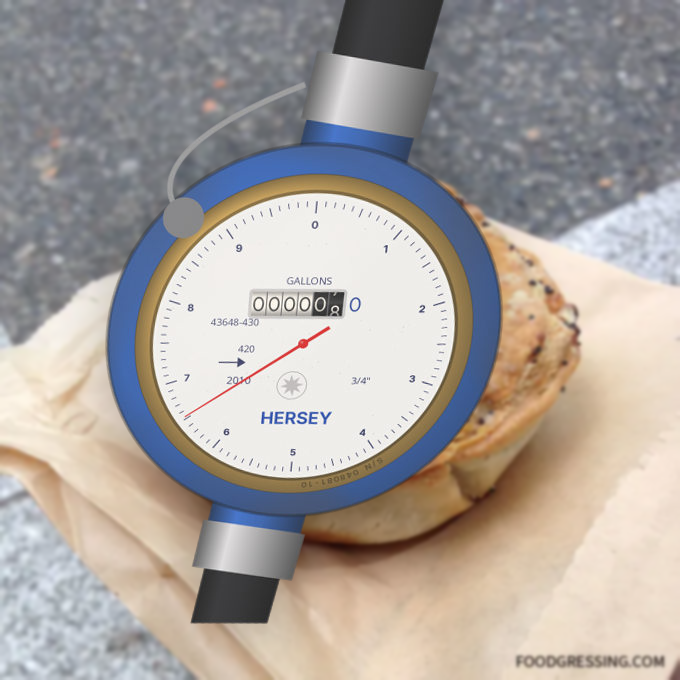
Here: 76.5gal
